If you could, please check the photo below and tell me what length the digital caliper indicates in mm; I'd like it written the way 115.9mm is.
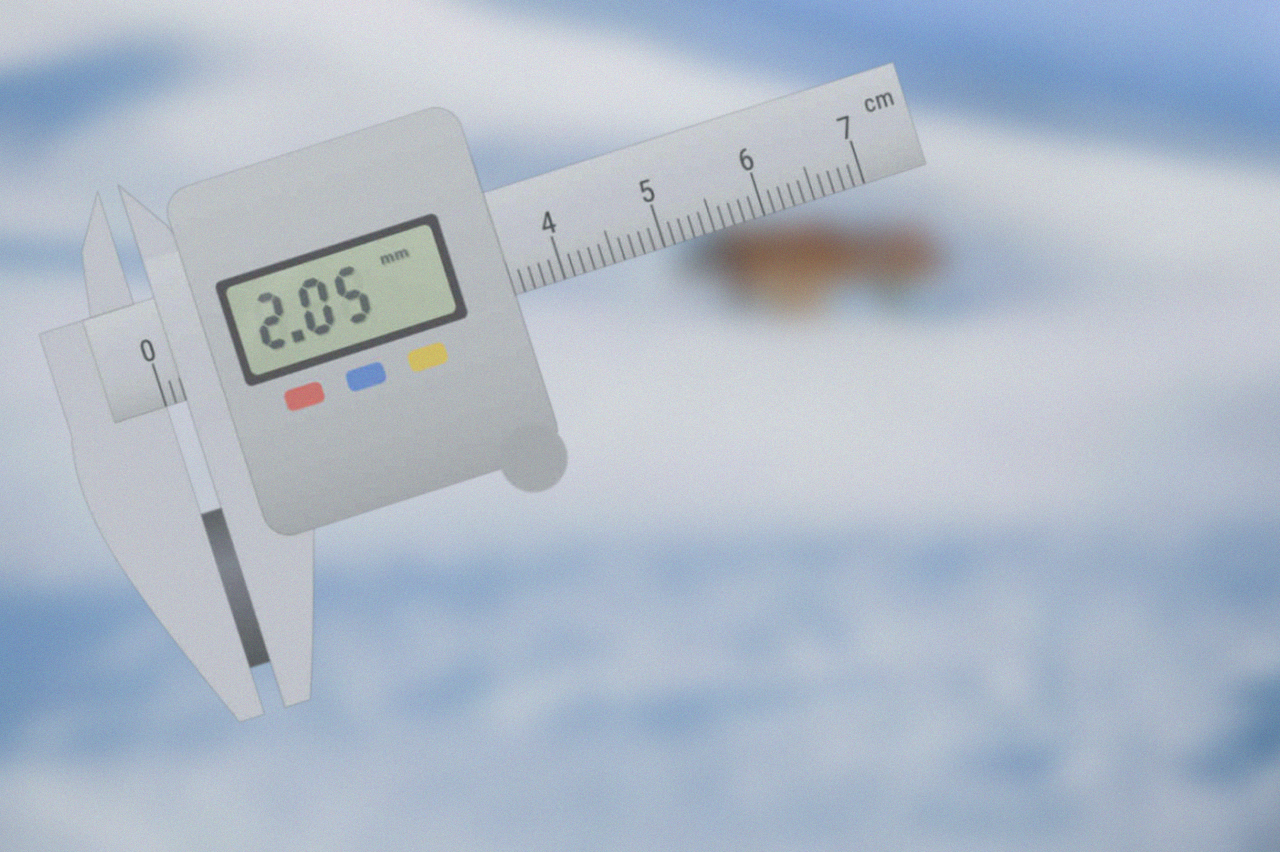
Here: 2.05mm
